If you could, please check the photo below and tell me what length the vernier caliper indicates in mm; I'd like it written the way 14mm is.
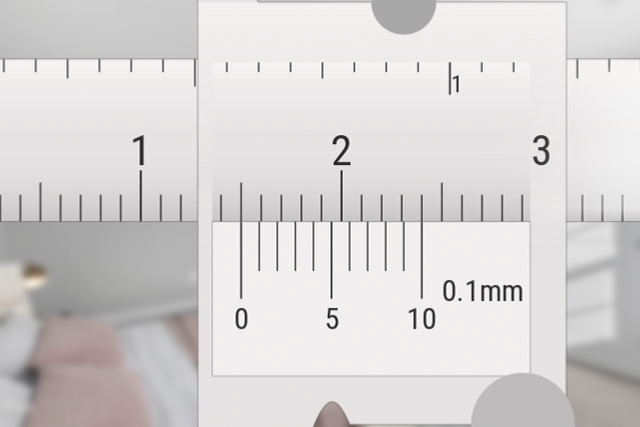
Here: 15.0mm
